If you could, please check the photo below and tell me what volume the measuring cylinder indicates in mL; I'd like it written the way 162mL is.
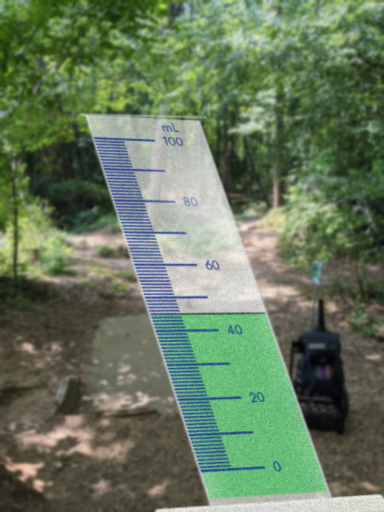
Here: 45mL
